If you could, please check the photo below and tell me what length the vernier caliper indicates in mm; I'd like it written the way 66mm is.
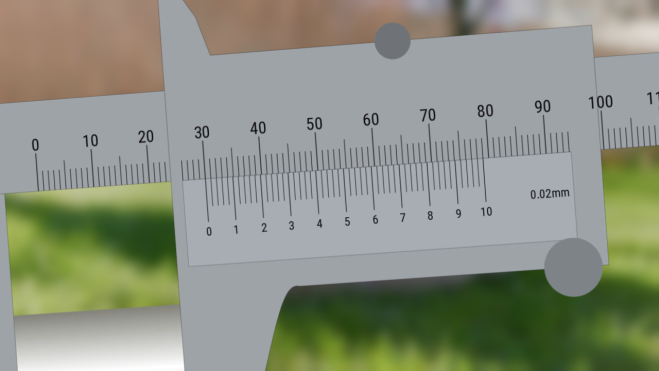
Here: 30.0mm
